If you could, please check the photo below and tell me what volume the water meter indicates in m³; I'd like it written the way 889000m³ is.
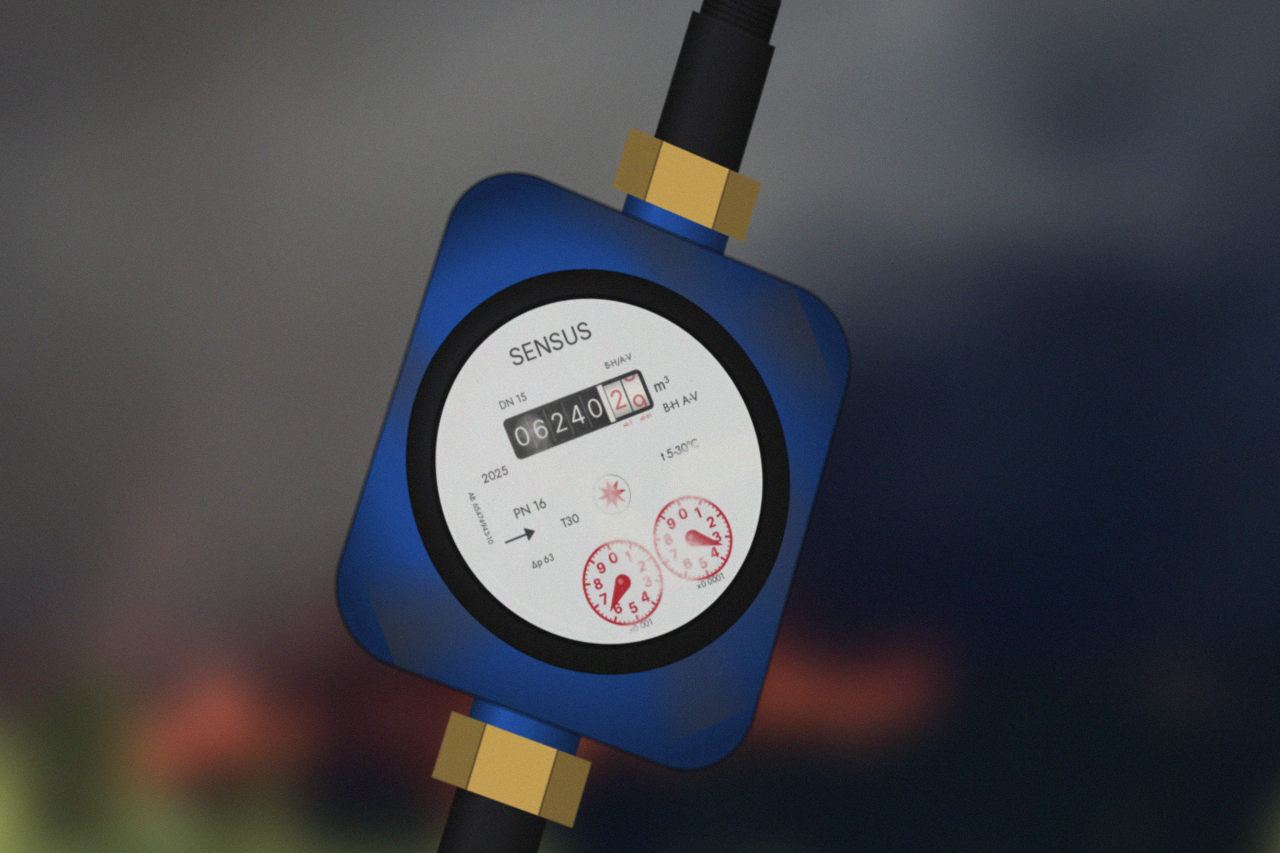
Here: 6240.2863m³
